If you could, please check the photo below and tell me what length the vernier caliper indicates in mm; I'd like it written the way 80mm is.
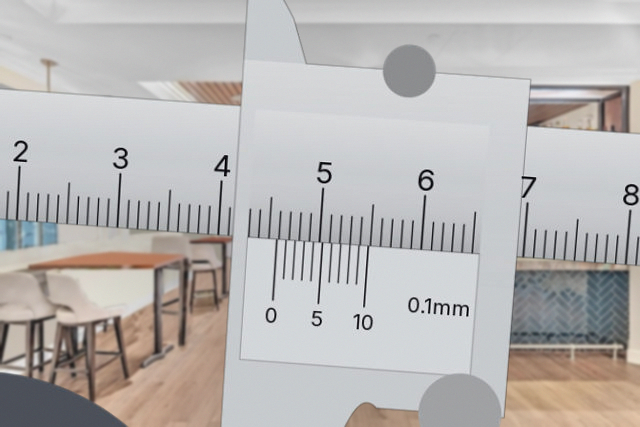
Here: 45.8mm
